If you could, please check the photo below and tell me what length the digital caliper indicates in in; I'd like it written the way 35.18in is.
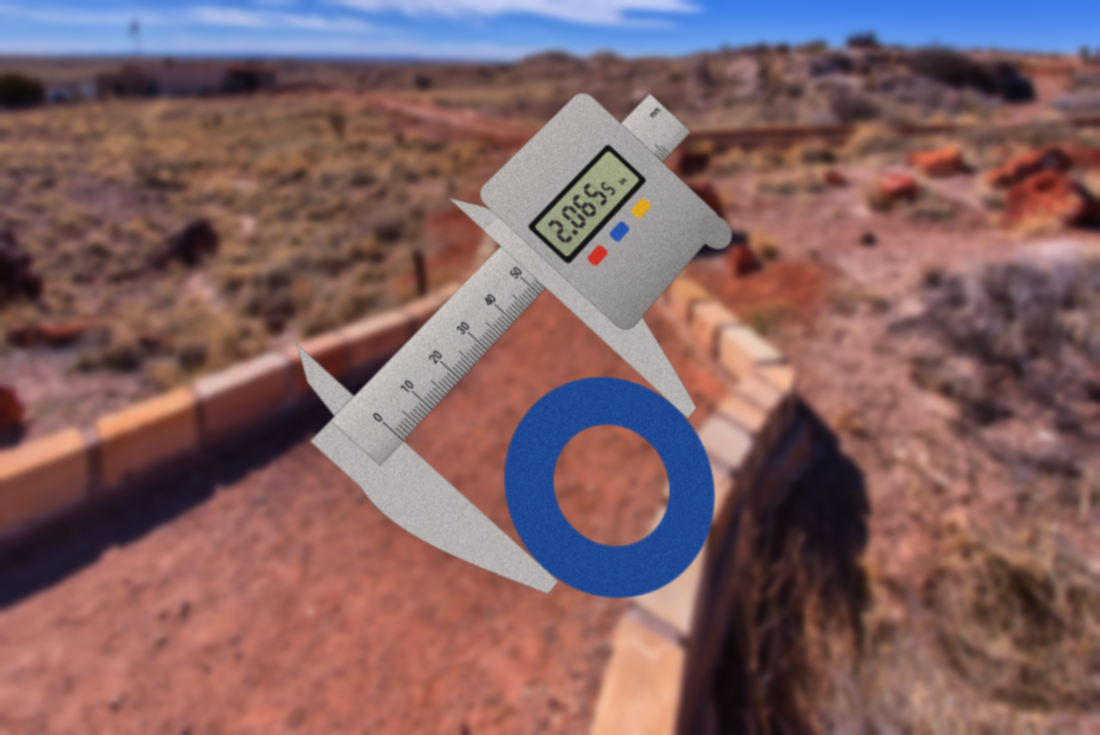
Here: 2.0655in
